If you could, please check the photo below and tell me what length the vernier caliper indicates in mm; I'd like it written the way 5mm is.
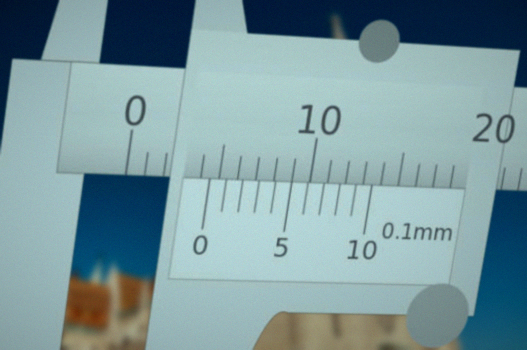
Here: 4.5mm
